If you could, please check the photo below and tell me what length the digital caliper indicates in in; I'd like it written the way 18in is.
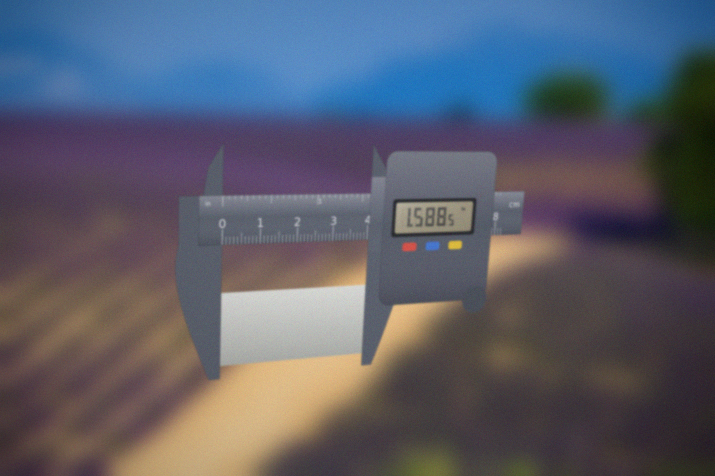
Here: 1.5885in
